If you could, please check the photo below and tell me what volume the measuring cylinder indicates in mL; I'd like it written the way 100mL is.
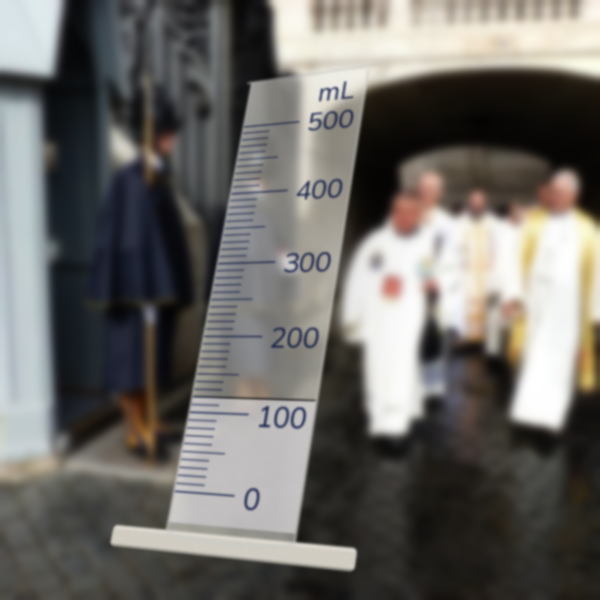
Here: 120mL
